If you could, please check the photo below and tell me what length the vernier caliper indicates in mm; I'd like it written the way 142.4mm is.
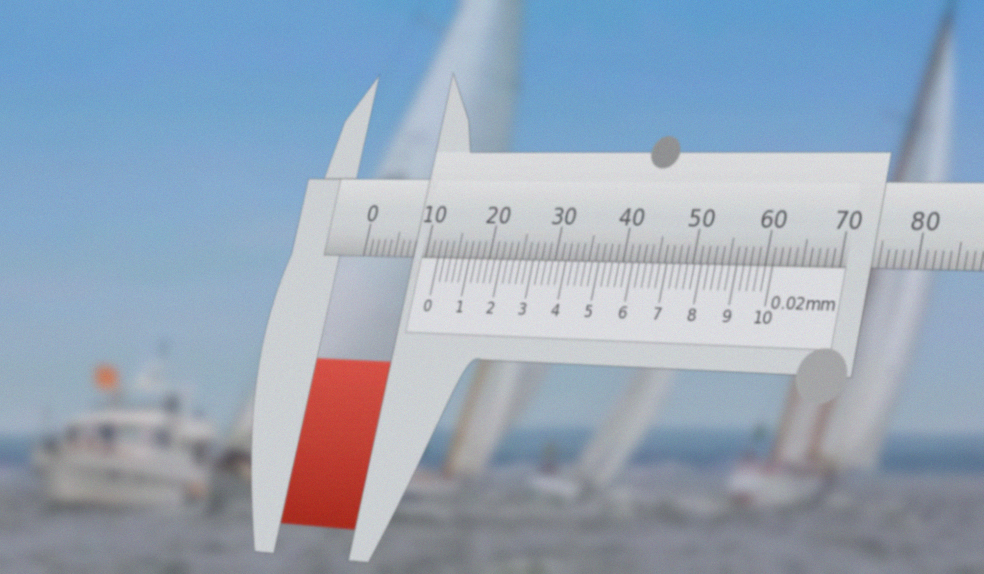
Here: 12.0mm
